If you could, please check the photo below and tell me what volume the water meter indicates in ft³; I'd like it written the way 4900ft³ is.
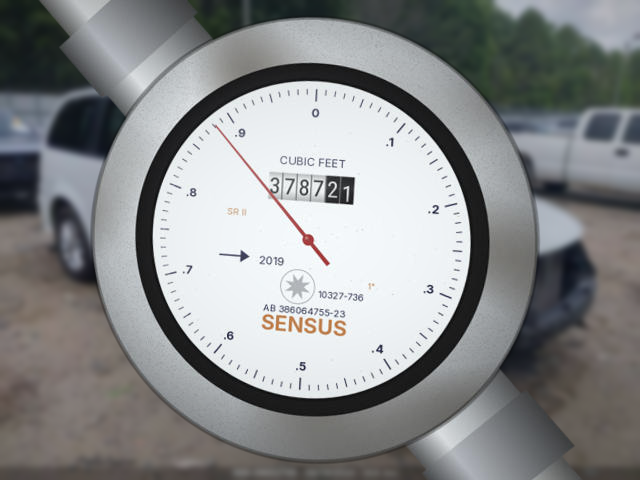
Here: 378720.88ft³
